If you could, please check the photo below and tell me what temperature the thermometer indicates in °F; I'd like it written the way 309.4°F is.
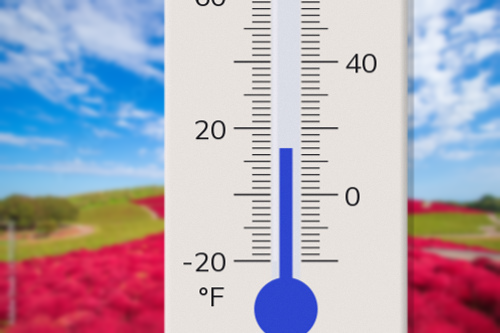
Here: 14°F
